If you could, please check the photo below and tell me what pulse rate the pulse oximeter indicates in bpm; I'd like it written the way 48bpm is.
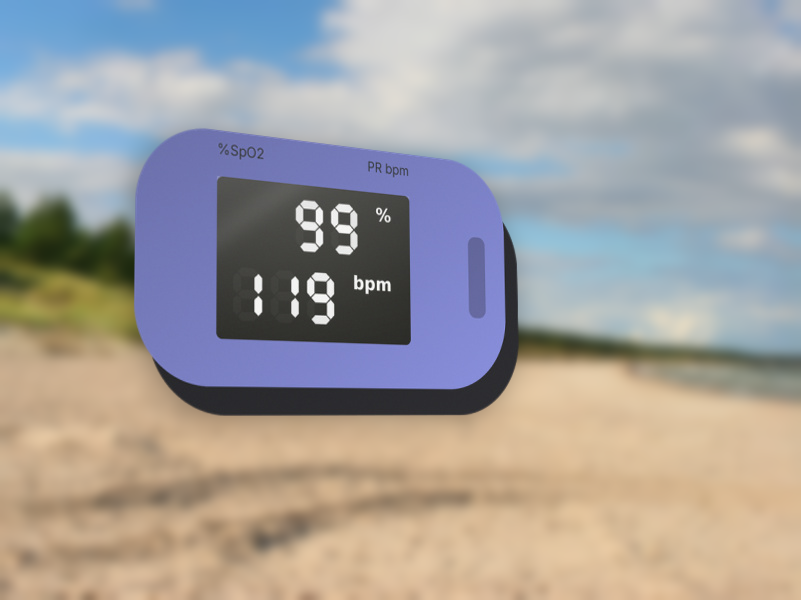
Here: 119bpm
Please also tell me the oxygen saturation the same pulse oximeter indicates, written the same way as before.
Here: 99%
